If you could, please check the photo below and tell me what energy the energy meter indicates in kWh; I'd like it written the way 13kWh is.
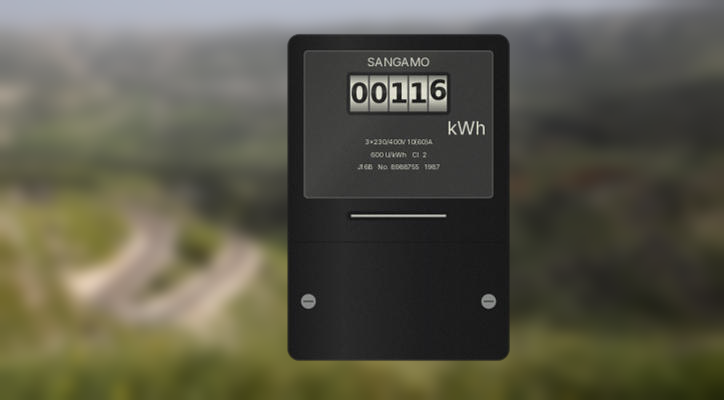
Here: 116kWh
